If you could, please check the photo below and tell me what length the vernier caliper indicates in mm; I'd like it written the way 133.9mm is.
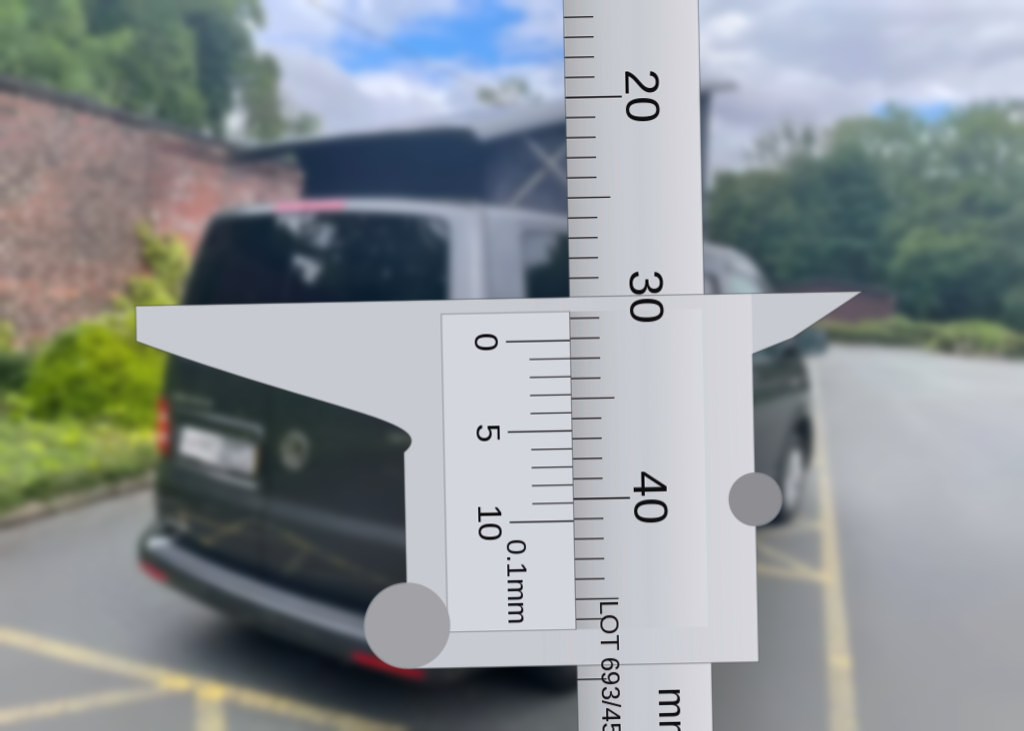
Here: 32.1mm
